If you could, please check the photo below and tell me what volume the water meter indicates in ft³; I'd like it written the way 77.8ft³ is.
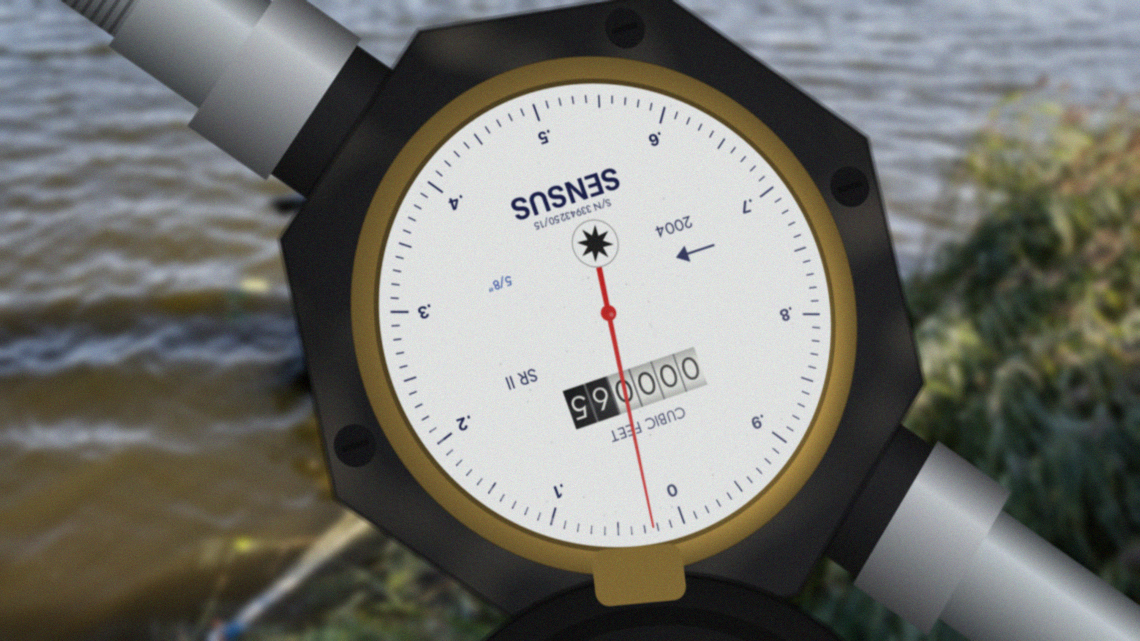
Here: 65.02ft³
